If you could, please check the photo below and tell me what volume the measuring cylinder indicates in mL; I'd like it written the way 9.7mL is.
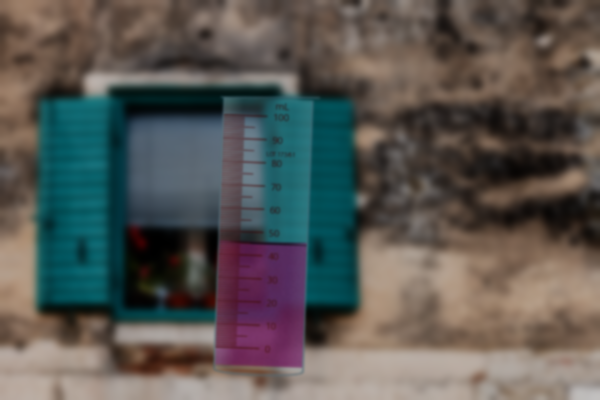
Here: 45mL
